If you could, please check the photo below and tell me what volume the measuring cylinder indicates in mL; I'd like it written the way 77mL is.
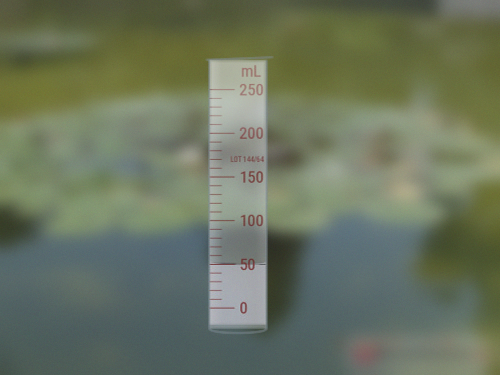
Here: 50mL
